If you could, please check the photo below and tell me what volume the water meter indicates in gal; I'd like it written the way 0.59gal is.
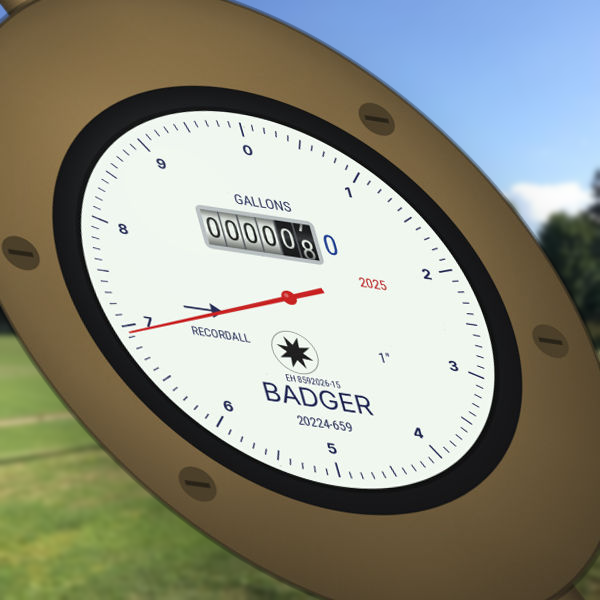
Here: 76.9gal
